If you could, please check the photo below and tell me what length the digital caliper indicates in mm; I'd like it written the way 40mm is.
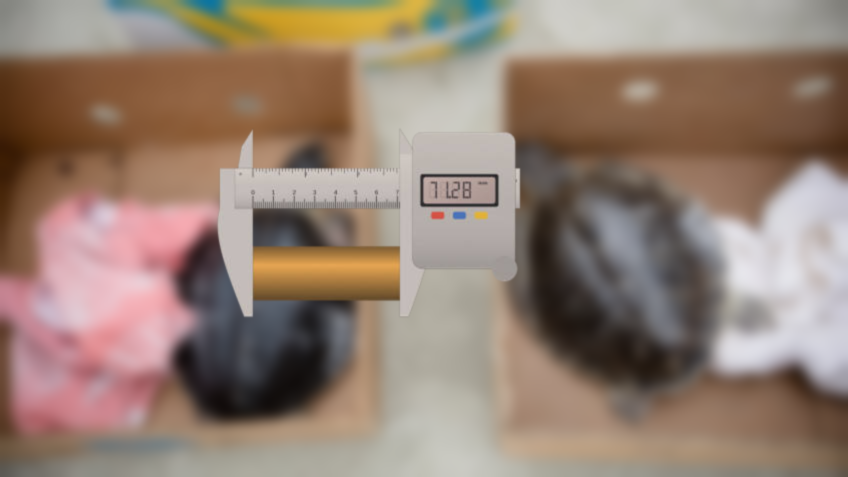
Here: 71.28mm
